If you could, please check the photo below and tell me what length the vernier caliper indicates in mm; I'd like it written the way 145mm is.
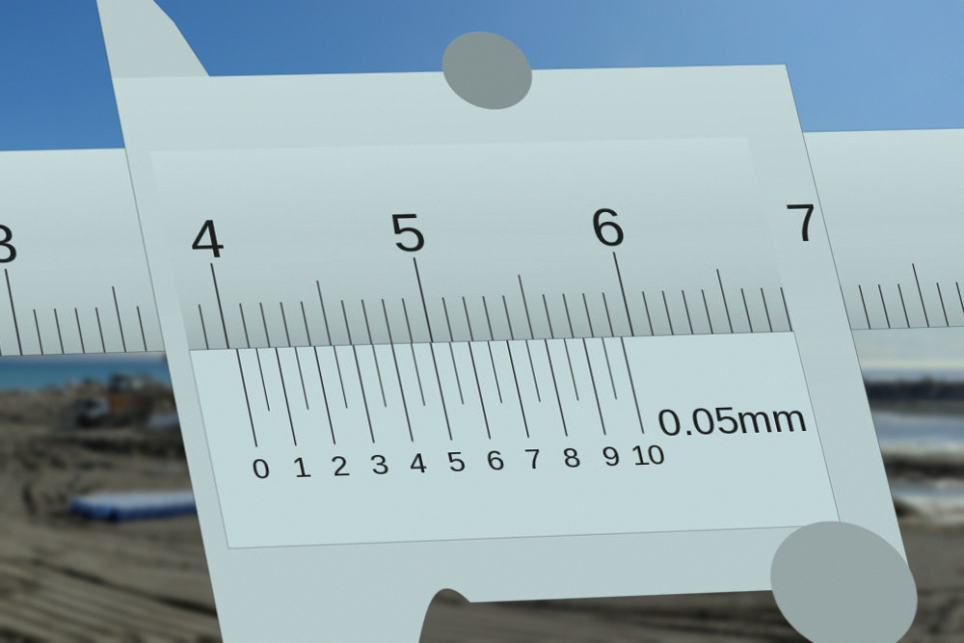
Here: 40.4mm
